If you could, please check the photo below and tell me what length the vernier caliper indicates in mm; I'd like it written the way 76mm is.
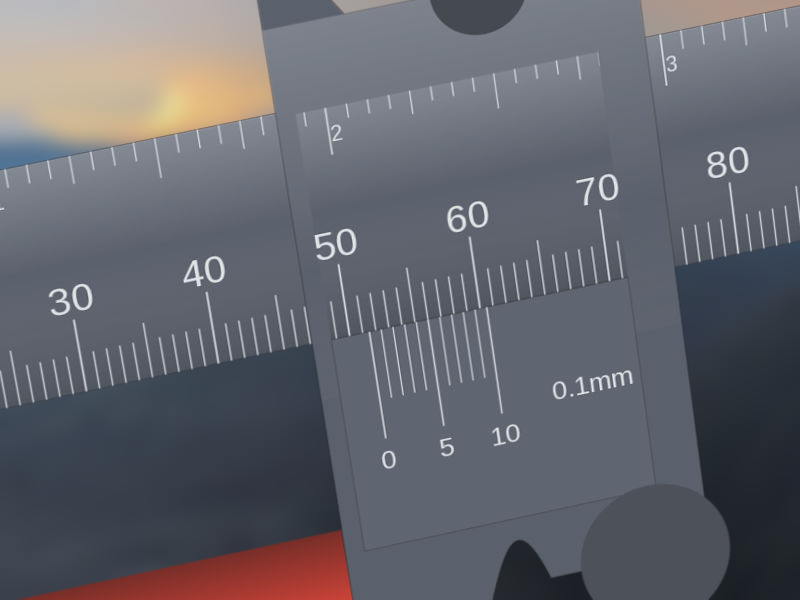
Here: 51.5mm
